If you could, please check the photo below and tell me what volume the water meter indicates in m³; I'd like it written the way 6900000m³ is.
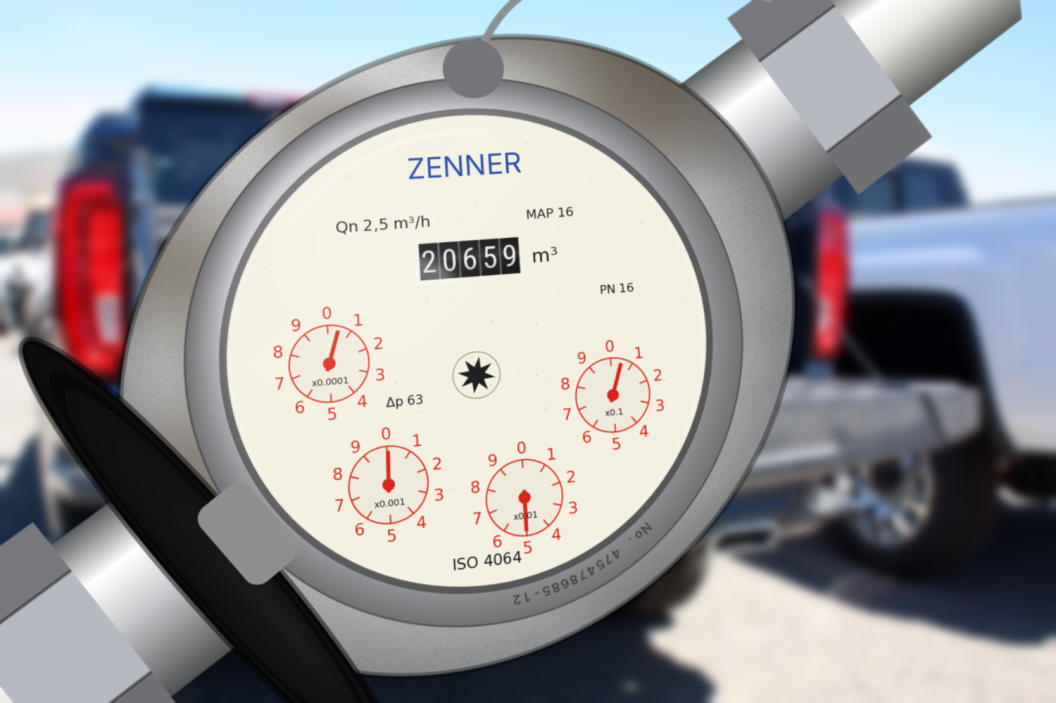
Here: 20659.0500m³
